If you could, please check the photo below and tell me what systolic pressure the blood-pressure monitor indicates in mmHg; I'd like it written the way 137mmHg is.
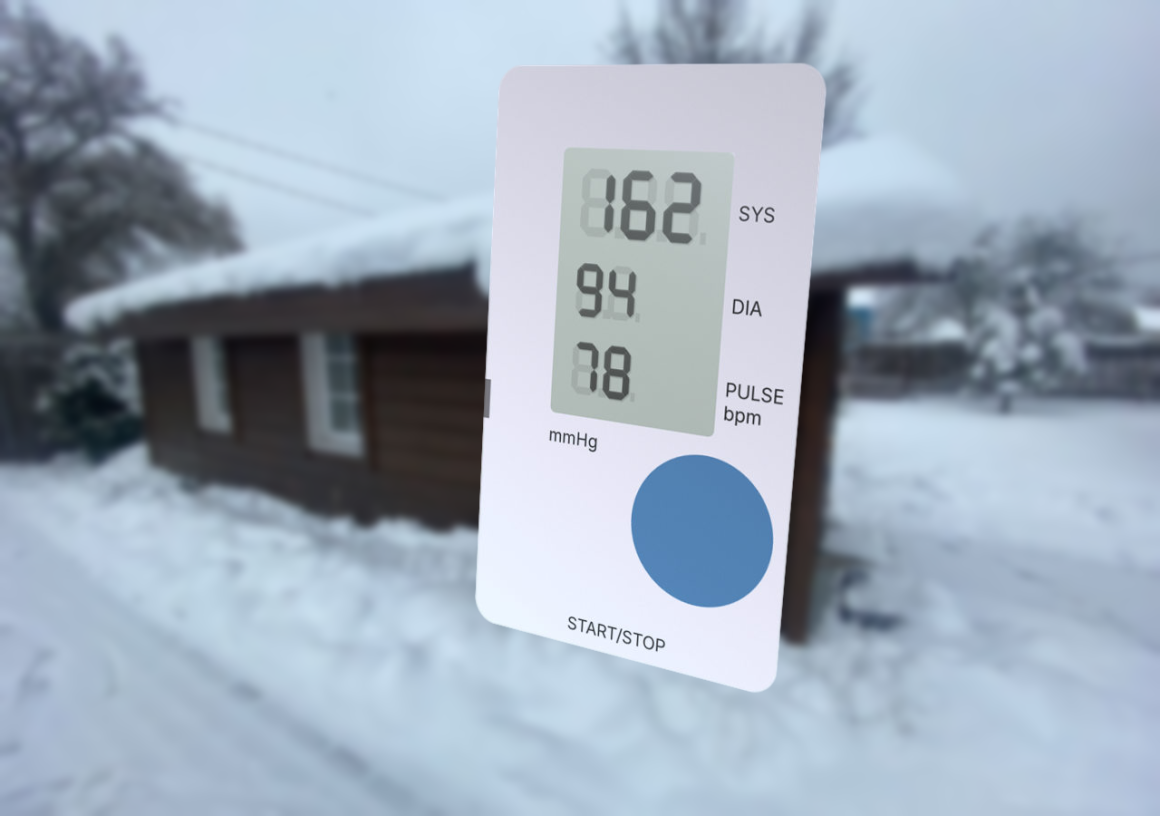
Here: 162mmHg
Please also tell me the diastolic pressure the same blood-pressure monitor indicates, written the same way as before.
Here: 94mmHg
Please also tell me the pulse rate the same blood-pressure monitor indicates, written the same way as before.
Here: 78bpm
